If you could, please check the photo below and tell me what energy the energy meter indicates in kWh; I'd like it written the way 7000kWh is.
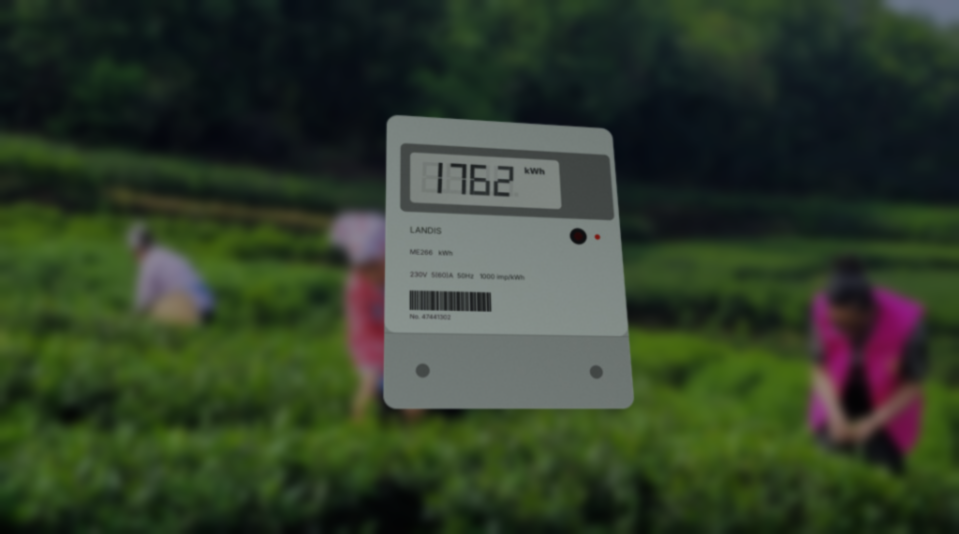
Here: 1762kWh
